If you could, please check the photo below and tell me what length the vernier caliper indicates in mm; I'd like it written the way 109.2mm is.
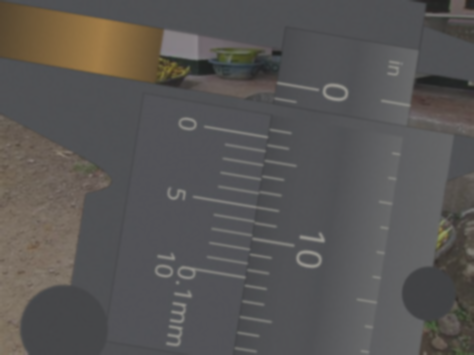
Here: 3.5mm
